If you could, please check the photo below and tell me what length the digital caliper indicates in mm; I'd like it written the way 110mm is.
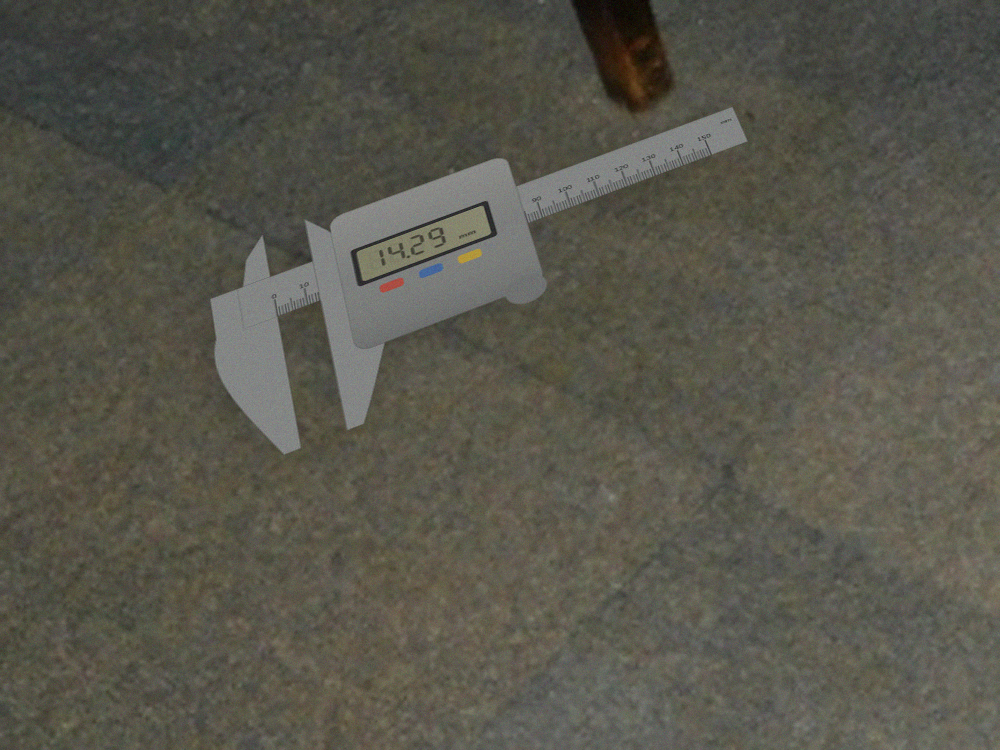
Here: 14.29mm
